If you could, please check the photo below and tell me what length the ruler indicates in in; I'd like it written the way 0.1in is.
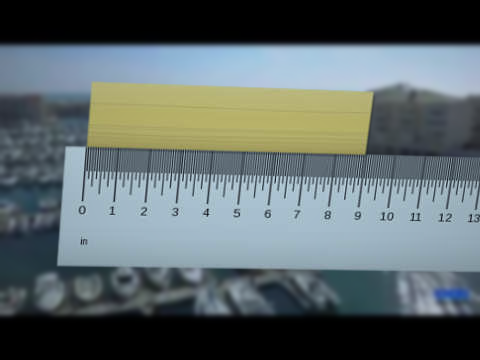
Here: 9in
